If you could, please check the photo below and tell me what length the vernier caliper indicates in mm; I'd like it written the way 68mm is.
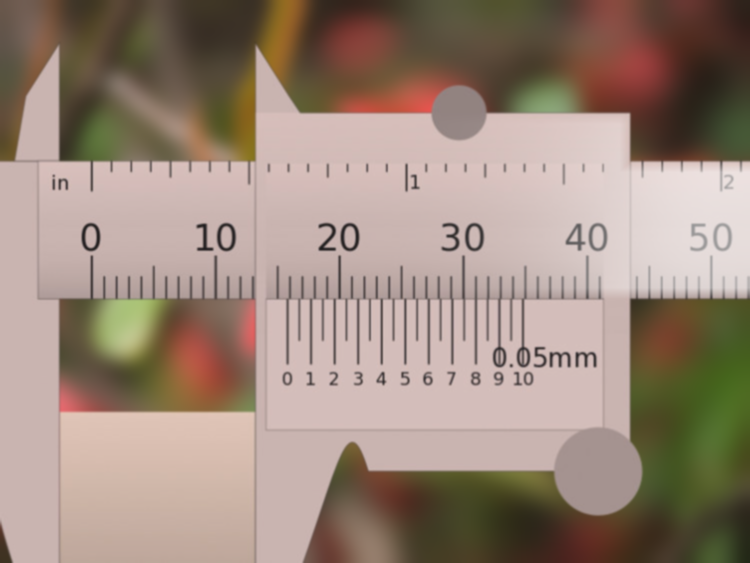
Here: 15.8mm
